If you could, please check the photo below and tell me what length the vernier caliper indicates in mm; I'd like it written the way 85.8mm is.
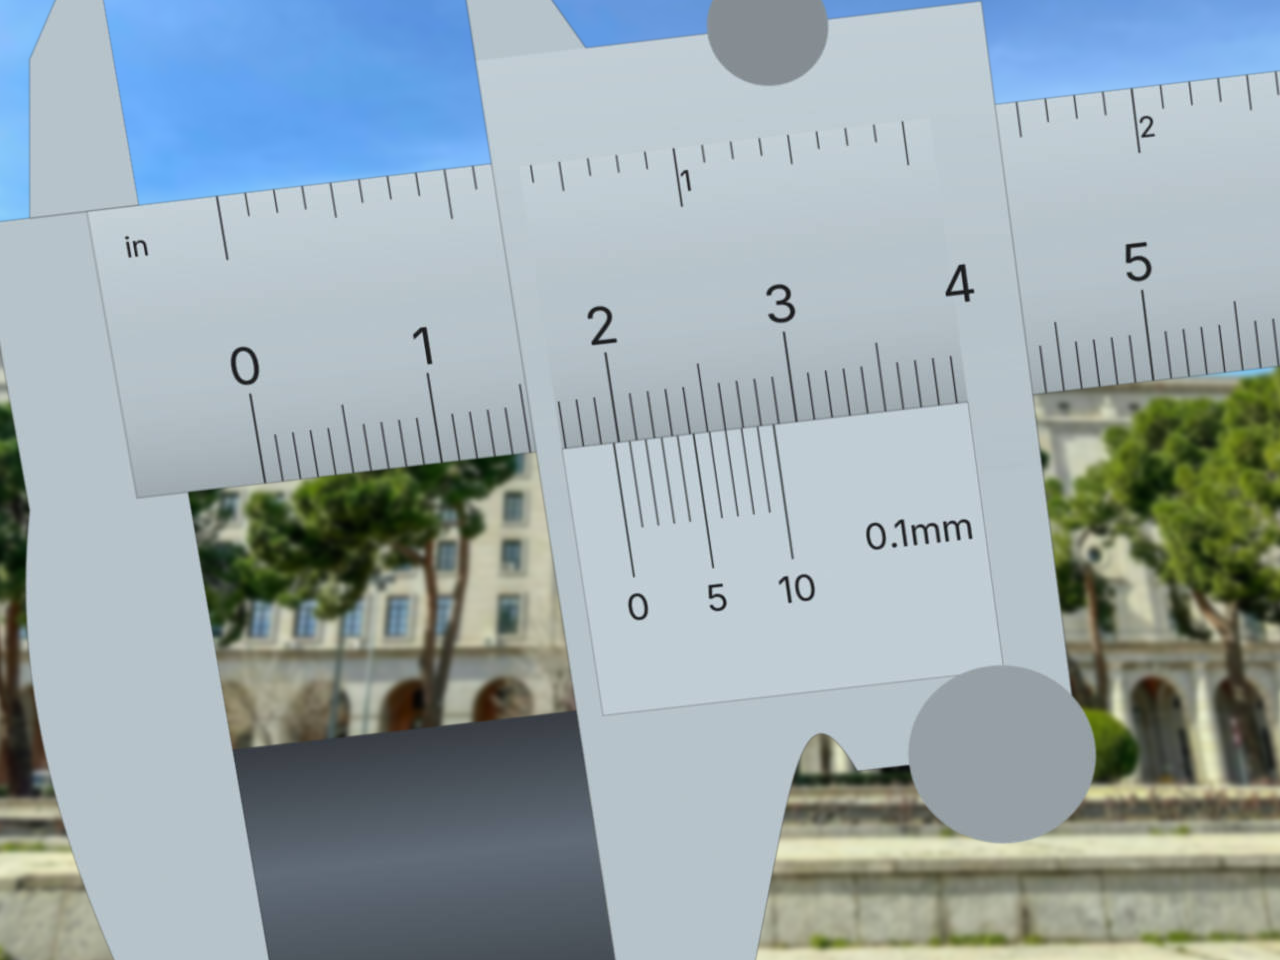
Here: 19.7mm
